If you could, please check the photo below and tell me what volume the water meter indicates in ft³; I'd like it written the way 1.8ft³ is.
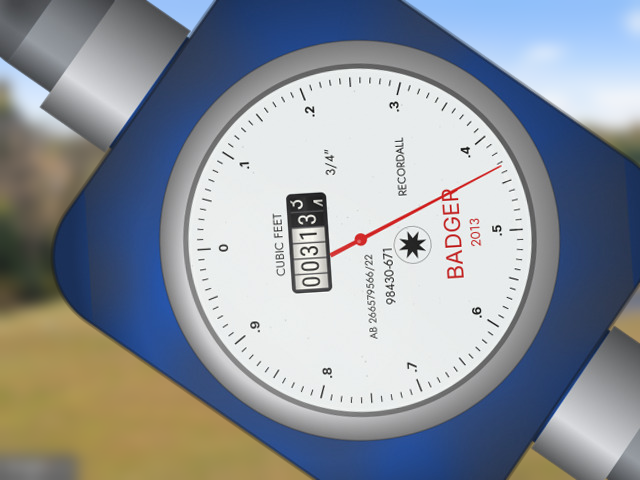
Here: 3133.43ft³
